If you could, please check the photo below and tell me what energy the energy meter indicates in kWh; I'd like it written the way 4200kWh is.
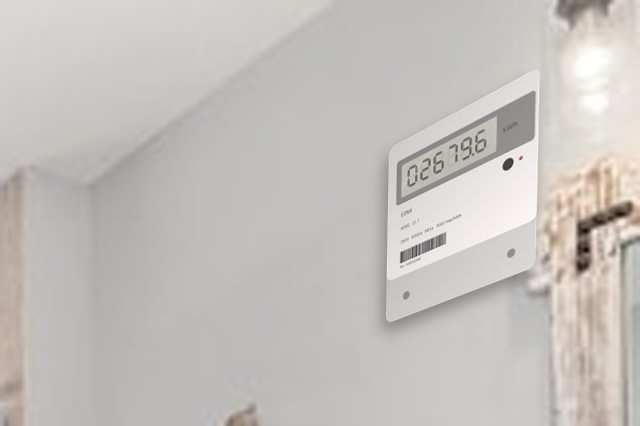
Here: 2679.6kWh
